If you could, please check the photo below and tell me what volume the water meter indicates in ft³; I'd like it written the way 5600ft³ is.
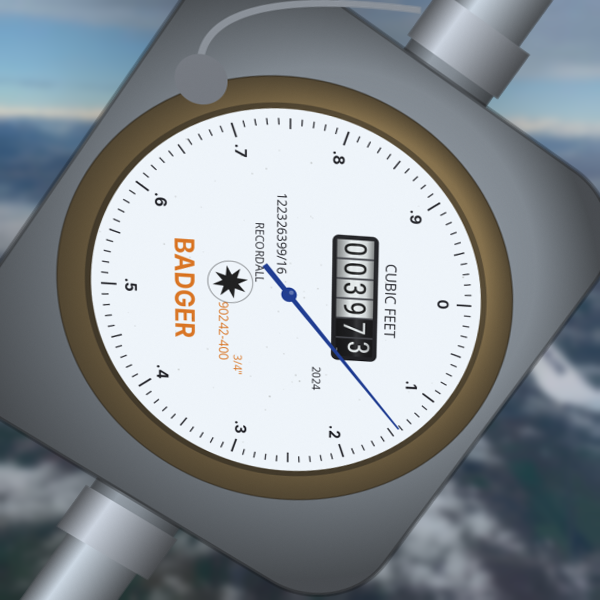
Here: 3973.14ft³
